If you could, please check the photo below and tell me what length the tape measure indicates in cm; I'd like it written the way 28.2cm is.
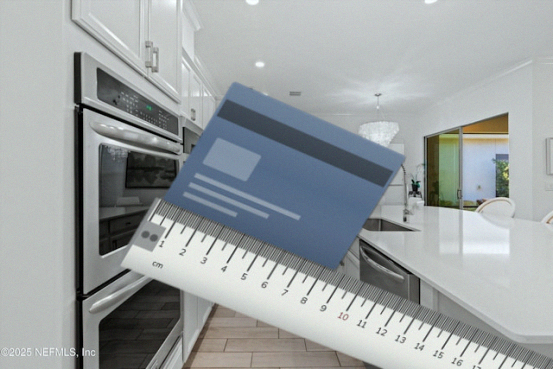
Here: 8.5cm
